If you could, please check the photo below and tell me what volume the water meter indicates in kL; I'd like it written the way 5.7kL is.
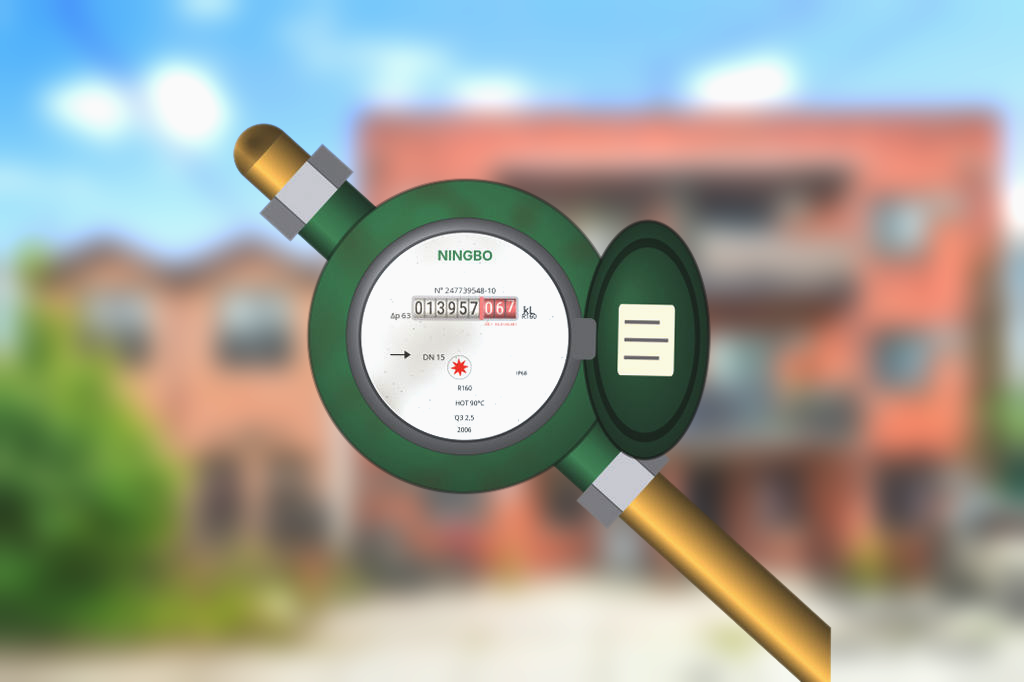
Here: 13957.067kL
